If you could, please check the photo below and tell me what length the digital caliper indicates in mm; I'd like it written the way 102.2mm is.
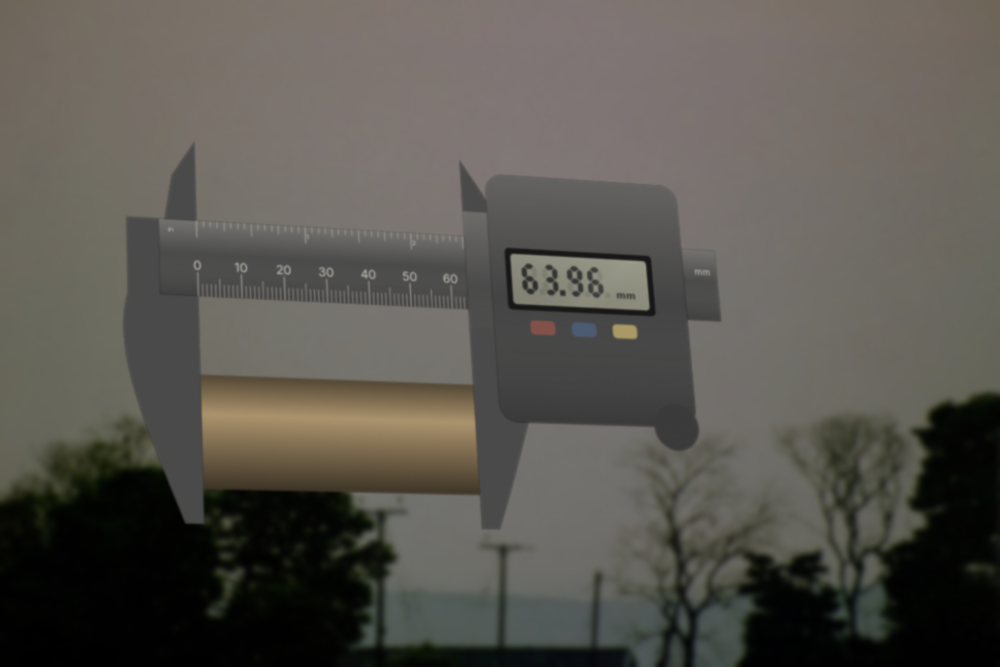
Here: 63.96mm
